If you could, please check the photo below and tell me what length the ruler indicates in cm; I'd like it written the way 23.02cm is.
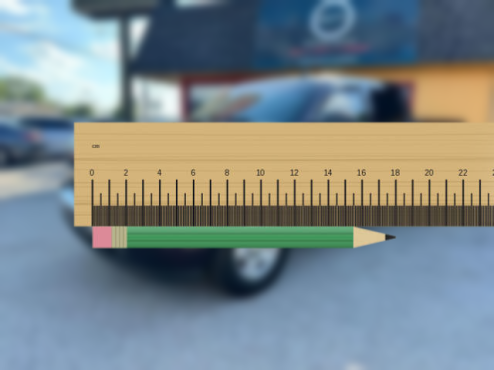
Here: 18cm
